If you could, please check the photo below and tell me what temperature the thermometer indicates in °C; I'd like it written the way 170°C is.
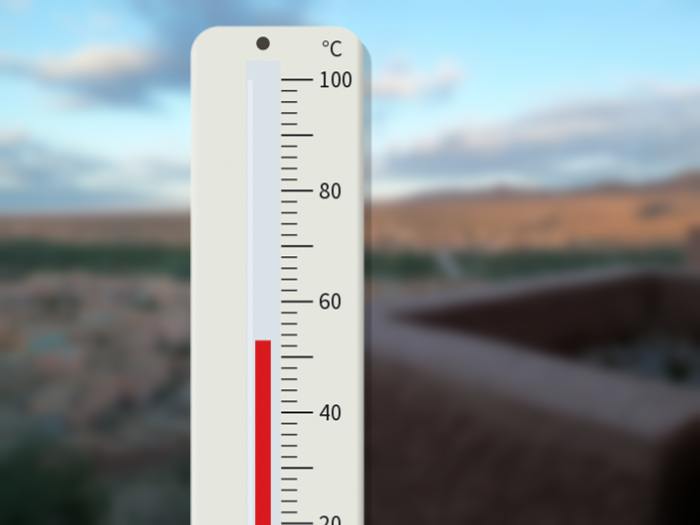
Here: 53°C
